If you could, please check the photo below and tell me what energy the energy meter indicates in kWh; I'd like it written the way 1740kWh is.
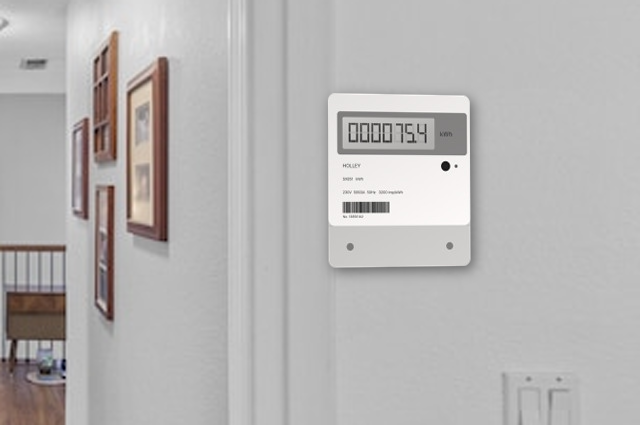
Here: 75.4kWh
